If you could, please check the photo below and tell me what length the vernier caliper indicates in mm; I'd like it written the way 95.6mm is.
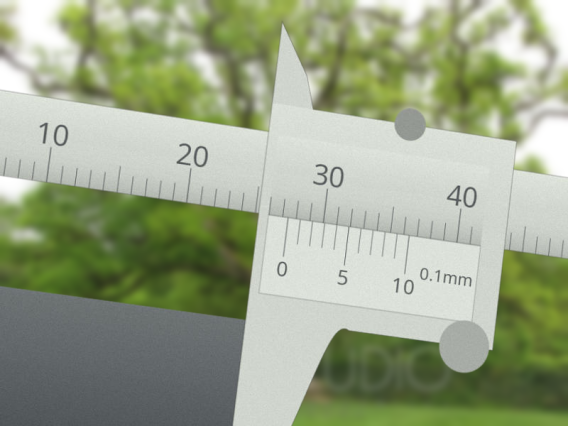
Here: 27.4mm
